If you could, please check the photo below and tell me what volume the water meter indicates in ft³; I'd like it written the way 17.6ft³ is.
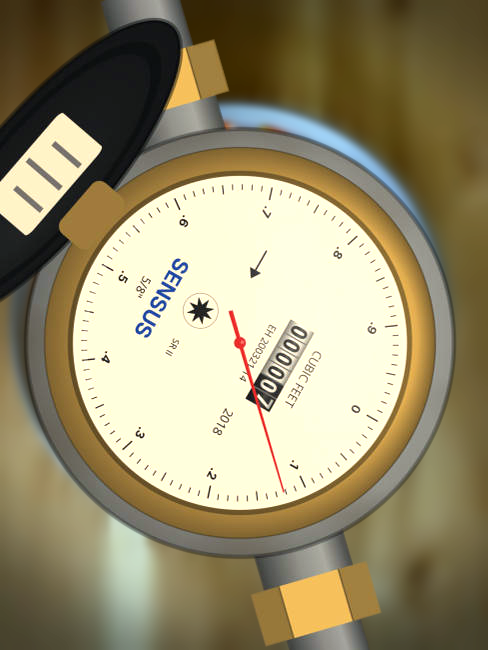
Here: 7.12ft³
